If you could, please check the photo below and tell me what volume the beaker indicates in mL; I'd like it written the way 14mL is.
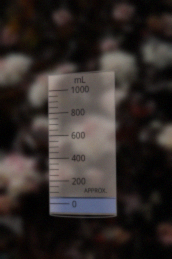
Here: 50mL
